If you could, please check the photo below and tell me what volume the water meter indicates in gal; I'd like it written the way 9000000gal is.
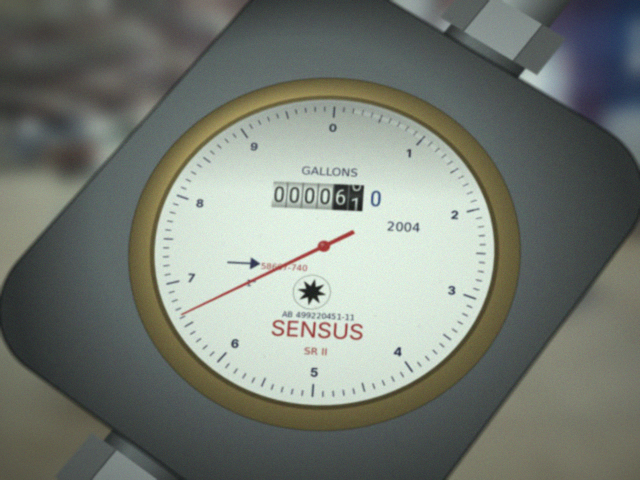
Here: 606.6gal
